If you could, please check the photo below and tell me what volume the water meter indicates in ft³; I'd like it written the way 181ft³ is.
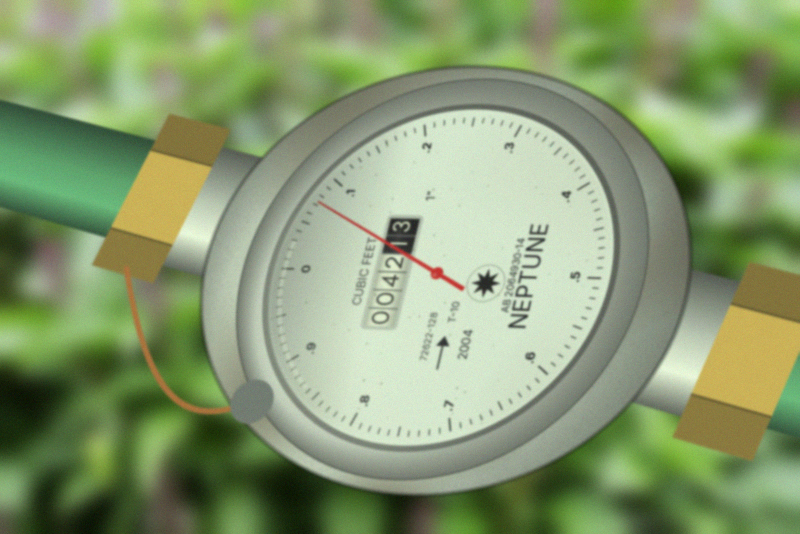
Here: 4213.07ft³
